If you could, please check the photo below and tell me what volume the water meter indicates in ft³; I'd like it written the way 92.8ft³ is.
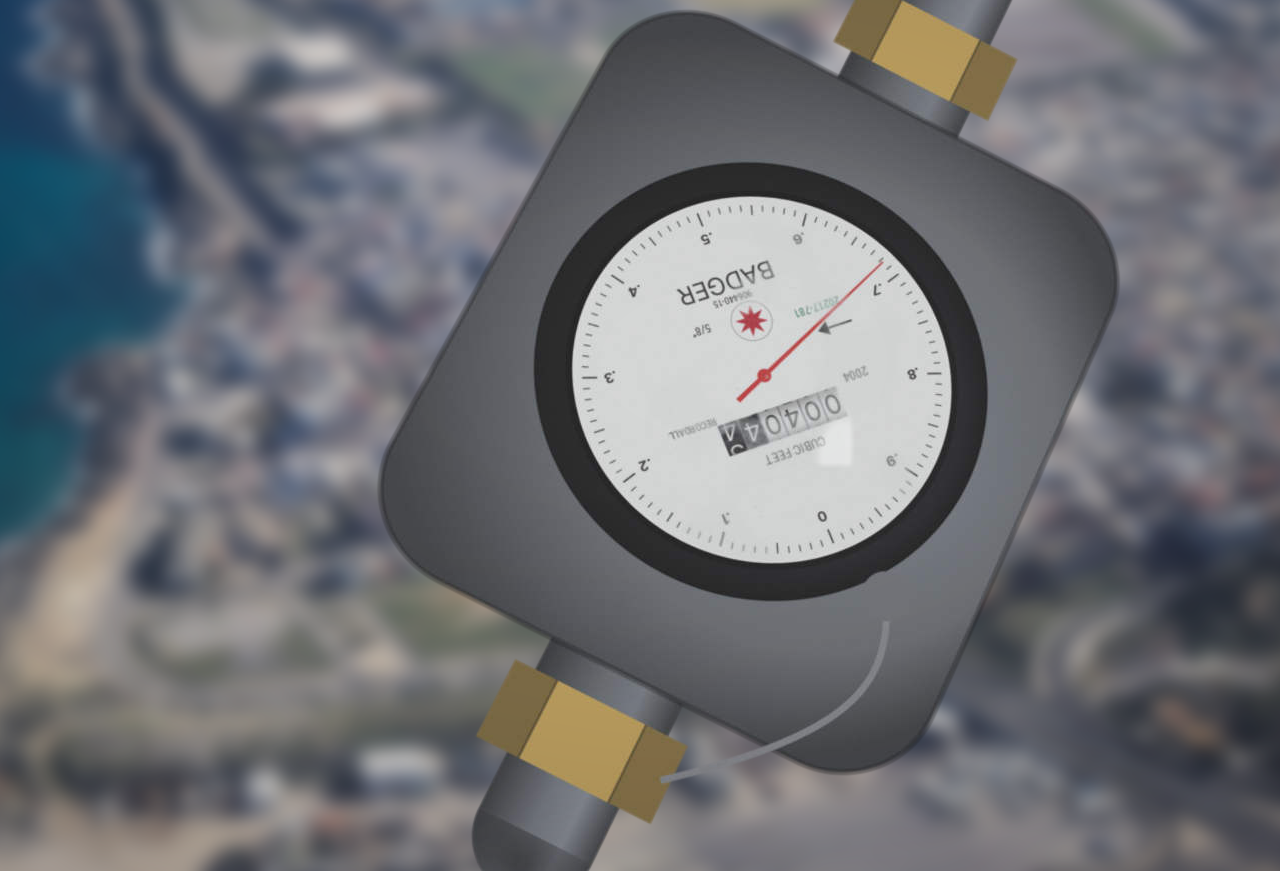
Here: 4043.68ft³
